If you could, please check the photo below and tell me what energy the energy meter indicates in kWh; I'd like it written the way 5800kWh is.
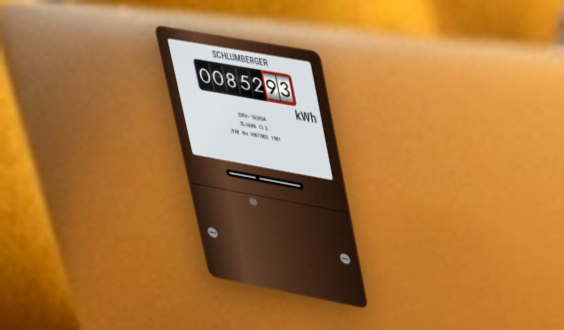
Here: 852.93kWh
